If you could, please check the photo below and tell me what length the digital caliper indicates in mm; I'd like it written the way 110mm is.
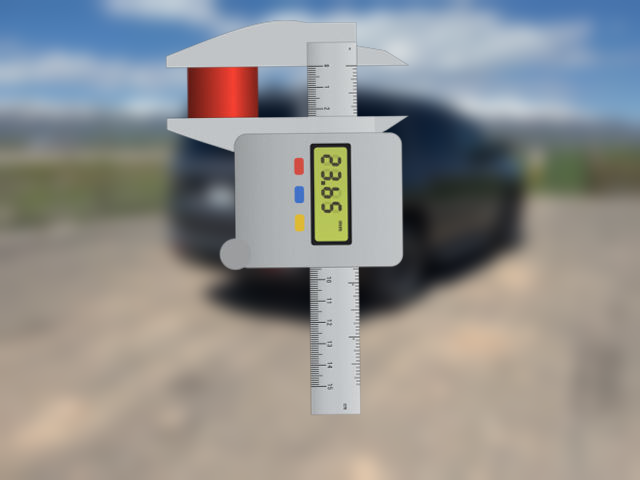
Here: 23.65mm
